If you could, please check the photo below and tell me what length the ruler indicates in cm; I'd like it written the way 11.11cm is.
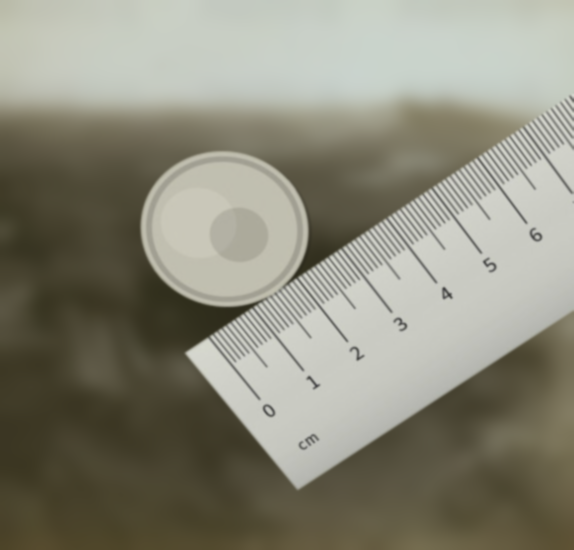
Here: 3cm
